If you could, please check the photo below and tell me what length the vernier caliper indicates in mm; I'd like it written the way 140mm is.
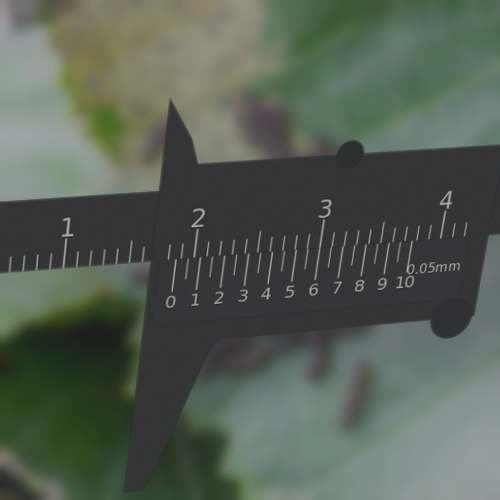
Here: 18.6mm
